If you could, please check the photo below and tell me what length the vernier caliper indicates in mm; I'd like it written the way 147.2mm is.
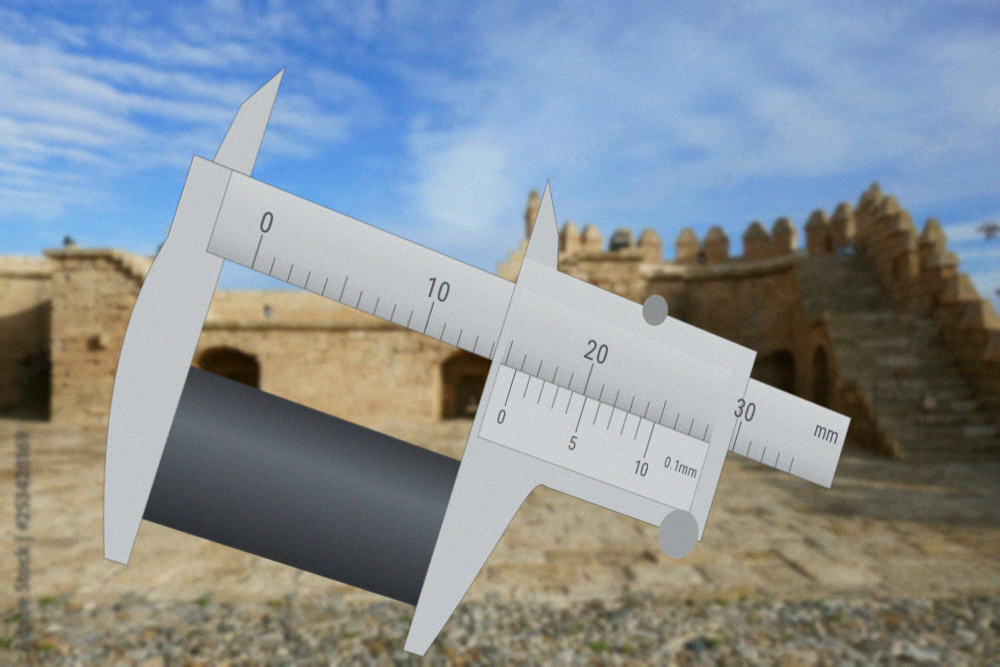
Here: 15.7mm
